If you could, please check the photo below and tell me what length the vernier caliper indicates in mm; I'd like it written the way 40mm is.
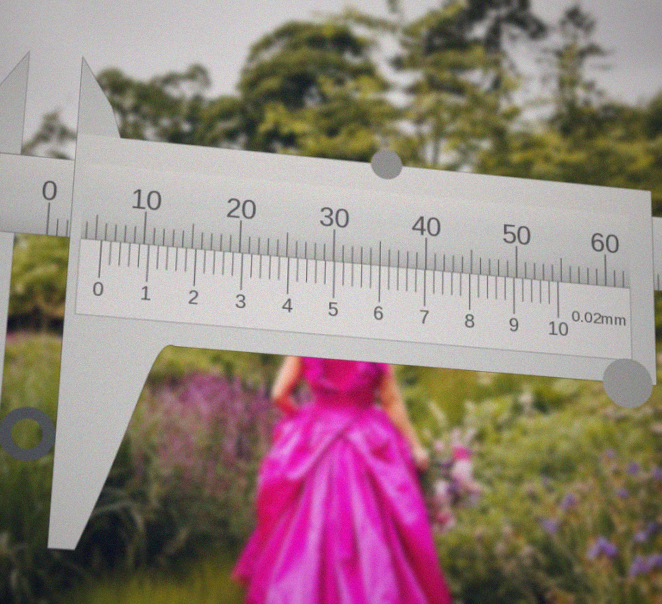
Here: 5.6mm
